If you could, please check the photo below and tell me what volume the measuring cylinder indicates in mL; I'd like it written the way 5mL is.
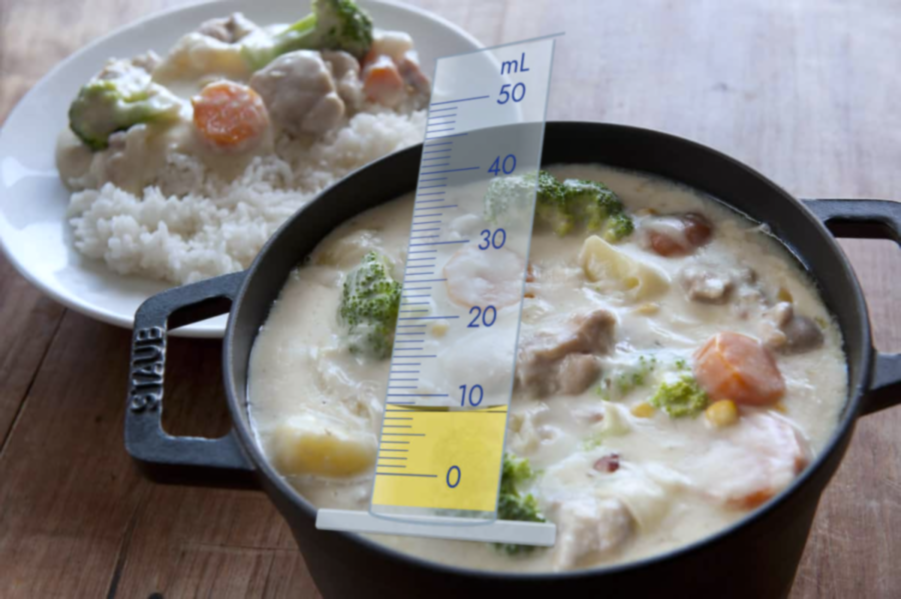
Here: 8mL
